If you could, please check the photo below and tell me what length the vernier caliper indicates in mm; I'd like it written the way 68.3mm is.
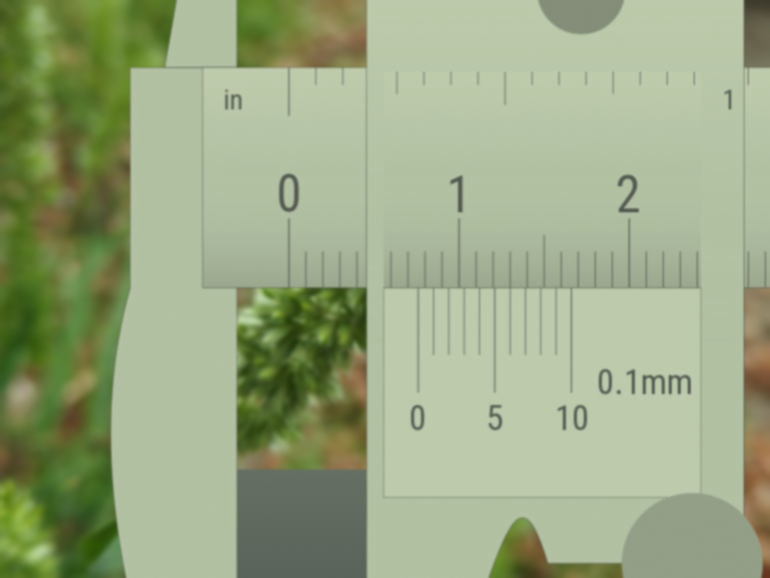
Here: 7.6mm
